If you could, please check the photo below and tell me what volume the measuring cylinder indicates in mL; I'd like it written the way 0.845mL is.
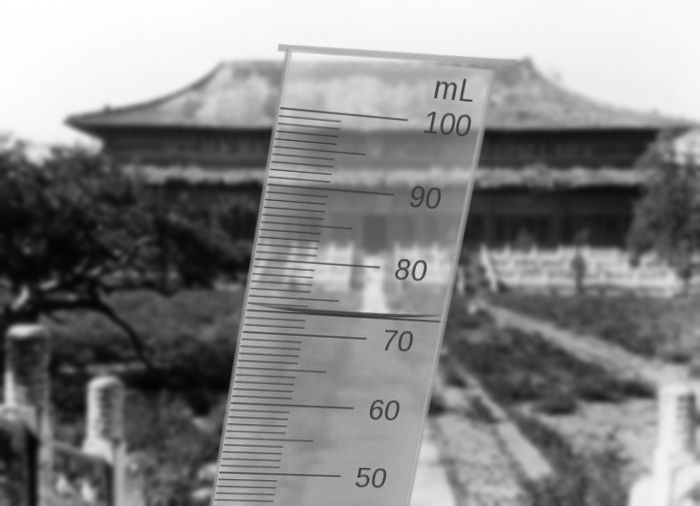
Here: 73mL
